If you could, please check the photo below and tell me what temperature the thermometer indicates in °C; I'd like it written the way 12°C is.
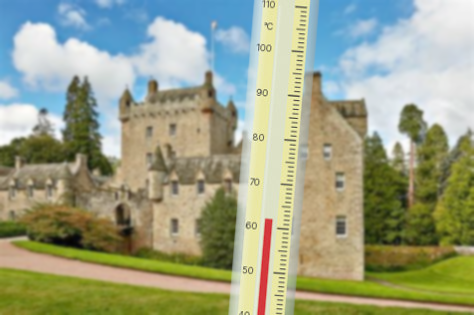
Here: 62°C
